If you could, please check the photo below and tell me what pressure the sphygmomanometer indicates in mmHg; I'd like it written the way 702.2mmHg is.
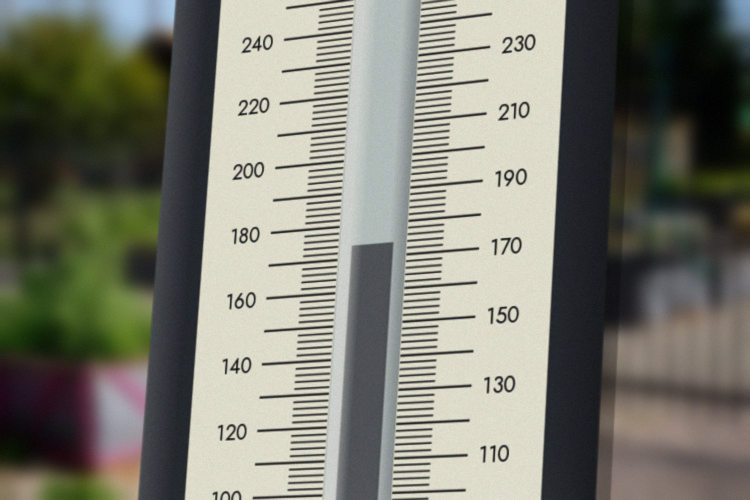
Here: 174mmHg
